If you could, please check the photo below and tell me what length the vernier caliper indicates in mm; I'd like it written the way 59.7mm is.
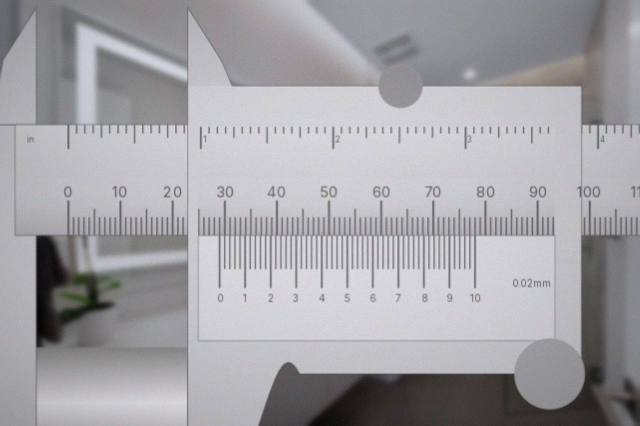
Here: 29.0mm
